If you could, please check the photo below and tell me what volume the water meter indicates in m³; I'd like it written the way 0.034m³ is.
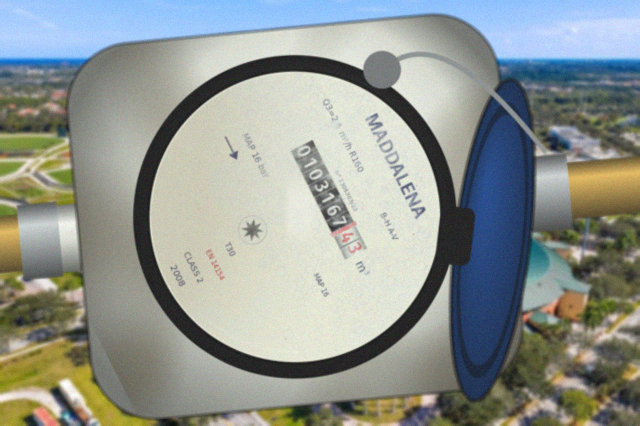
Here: 103167.43m³
